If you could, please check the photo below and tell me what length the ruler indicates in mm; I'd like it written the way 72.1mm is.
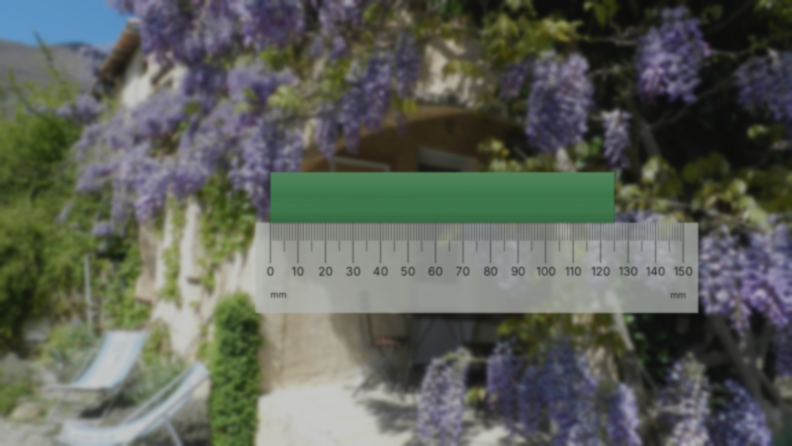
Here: 125mm
